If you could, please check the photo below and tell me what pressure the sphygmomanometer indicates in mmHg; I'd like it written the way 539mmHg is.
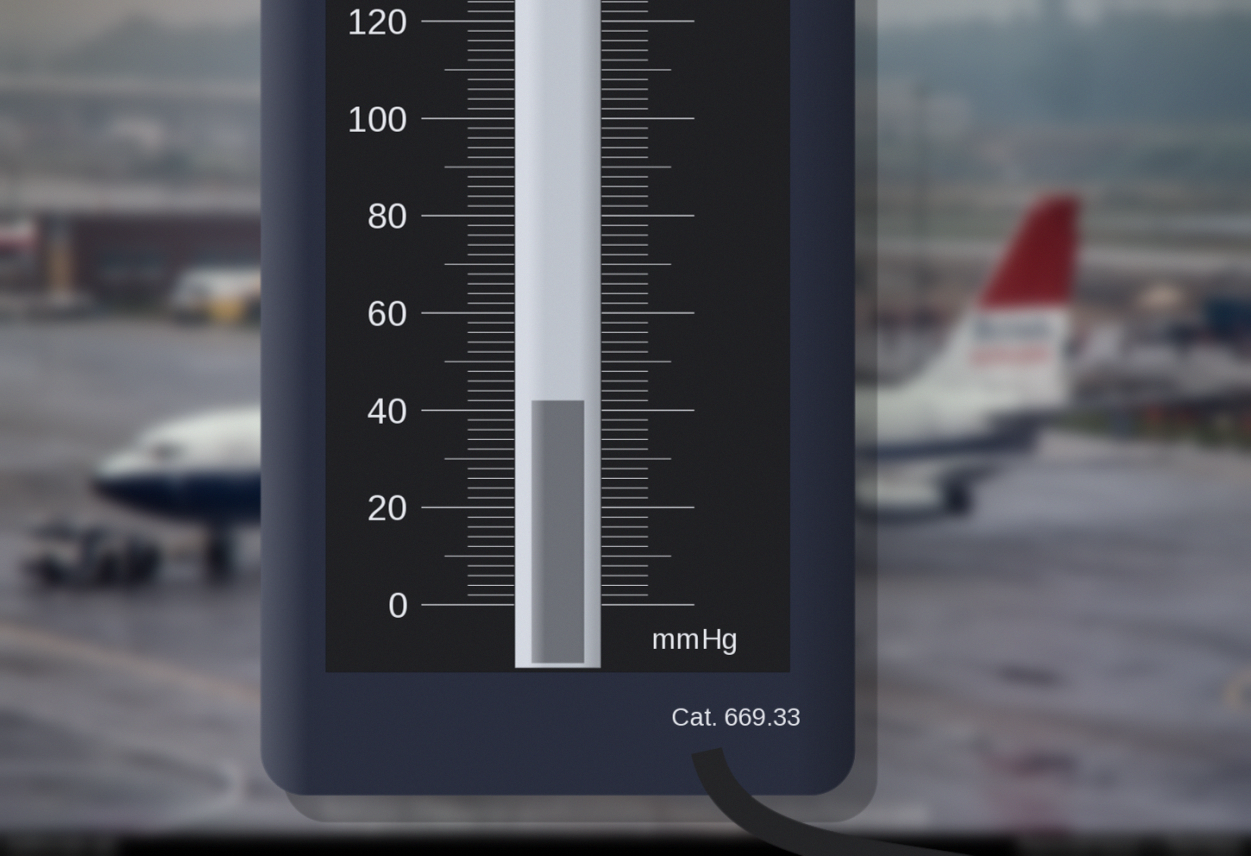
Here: 42mmHg
